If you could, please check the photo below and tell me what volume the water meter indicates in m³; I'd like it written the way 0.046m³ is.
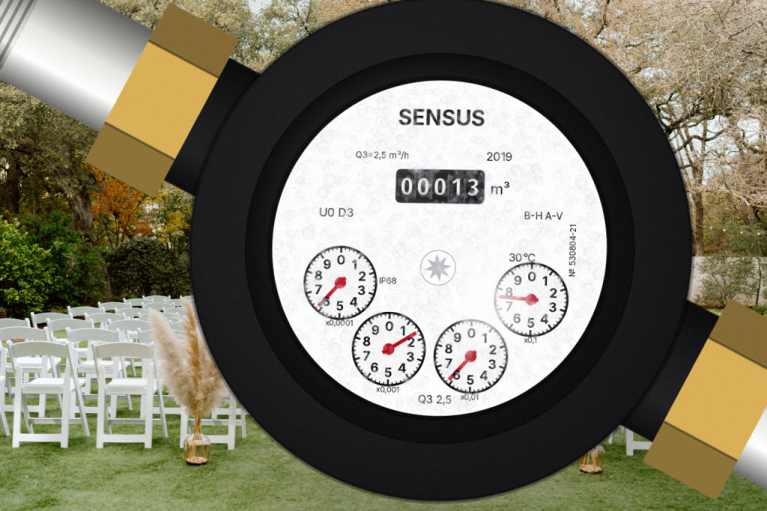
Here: 13.7616m³
